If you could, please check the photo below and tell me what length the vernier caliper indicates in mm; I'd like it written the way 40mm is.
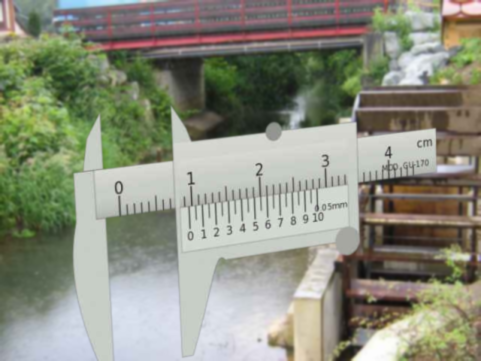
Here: 9.6mm
